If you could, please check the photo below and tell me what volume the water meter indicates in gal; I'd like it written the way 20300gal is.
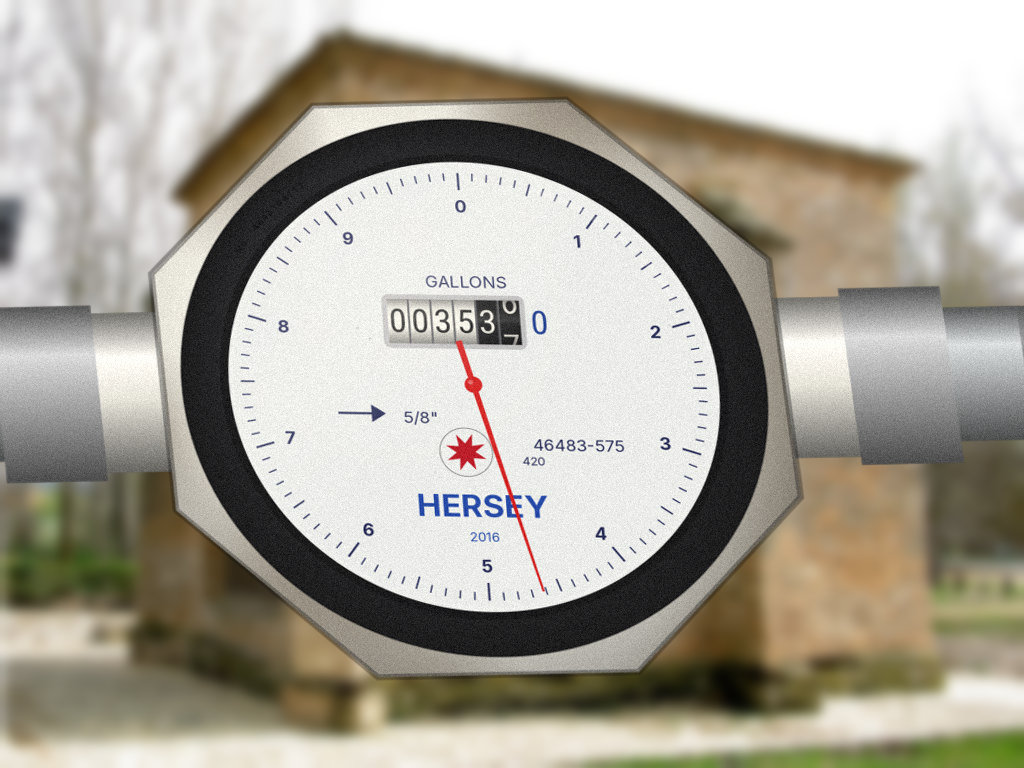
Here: 35364.6gal
